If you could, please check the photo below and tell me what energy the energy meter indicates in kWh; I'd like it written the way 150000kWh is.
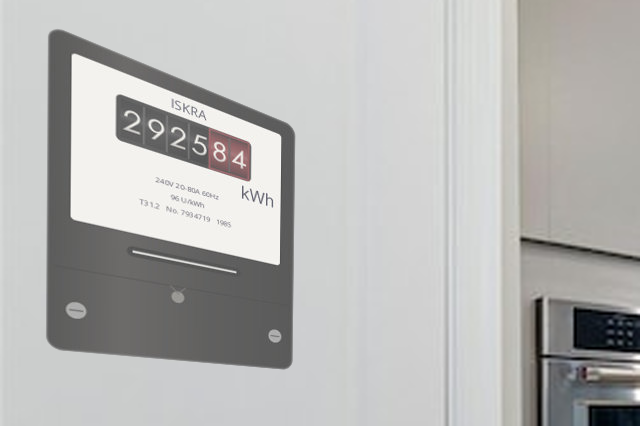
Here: 2925.84kWh
